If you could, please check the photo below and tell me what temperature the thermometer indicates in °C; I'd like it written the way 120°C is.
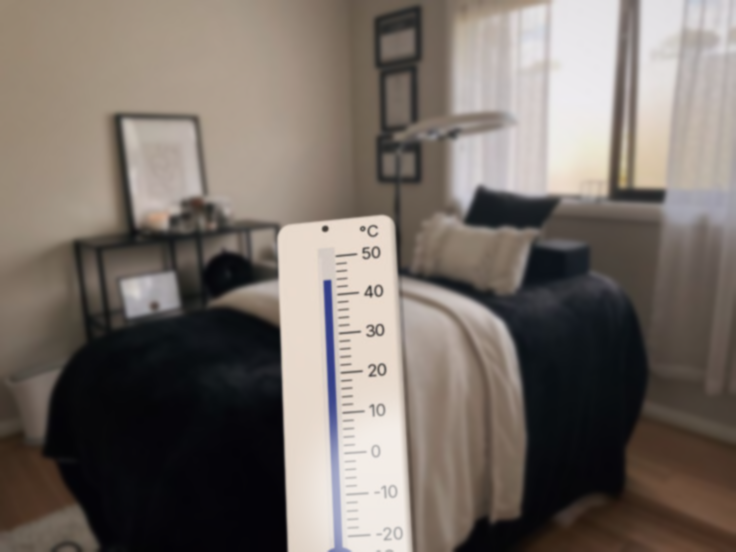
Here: 44°C
